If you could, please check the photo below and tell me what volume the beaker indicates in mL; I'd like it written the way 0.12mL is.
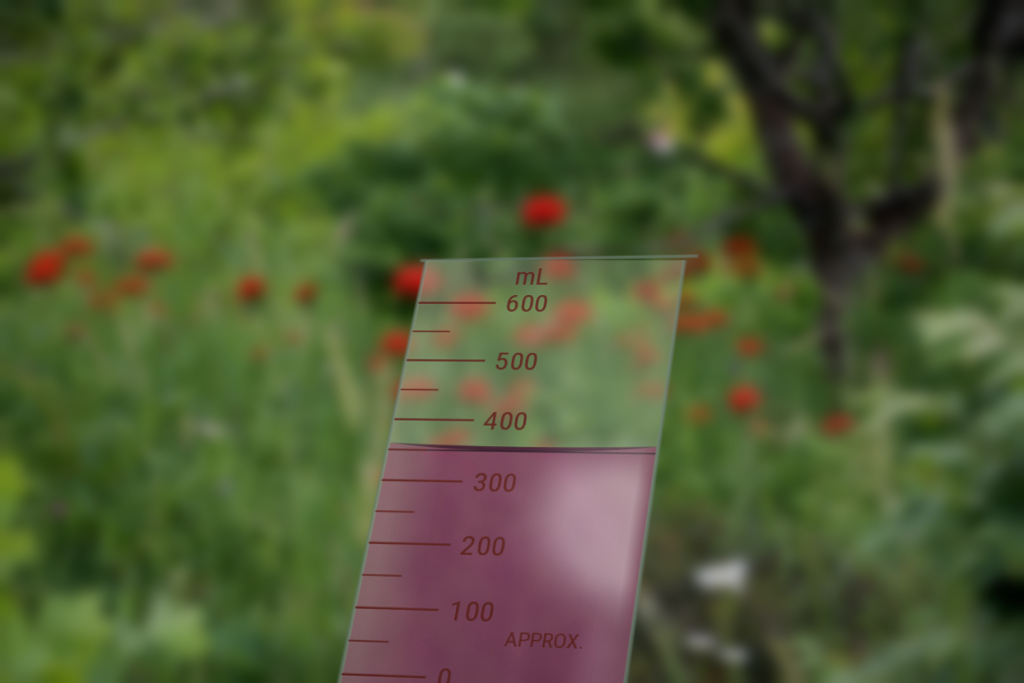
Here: 350mL
